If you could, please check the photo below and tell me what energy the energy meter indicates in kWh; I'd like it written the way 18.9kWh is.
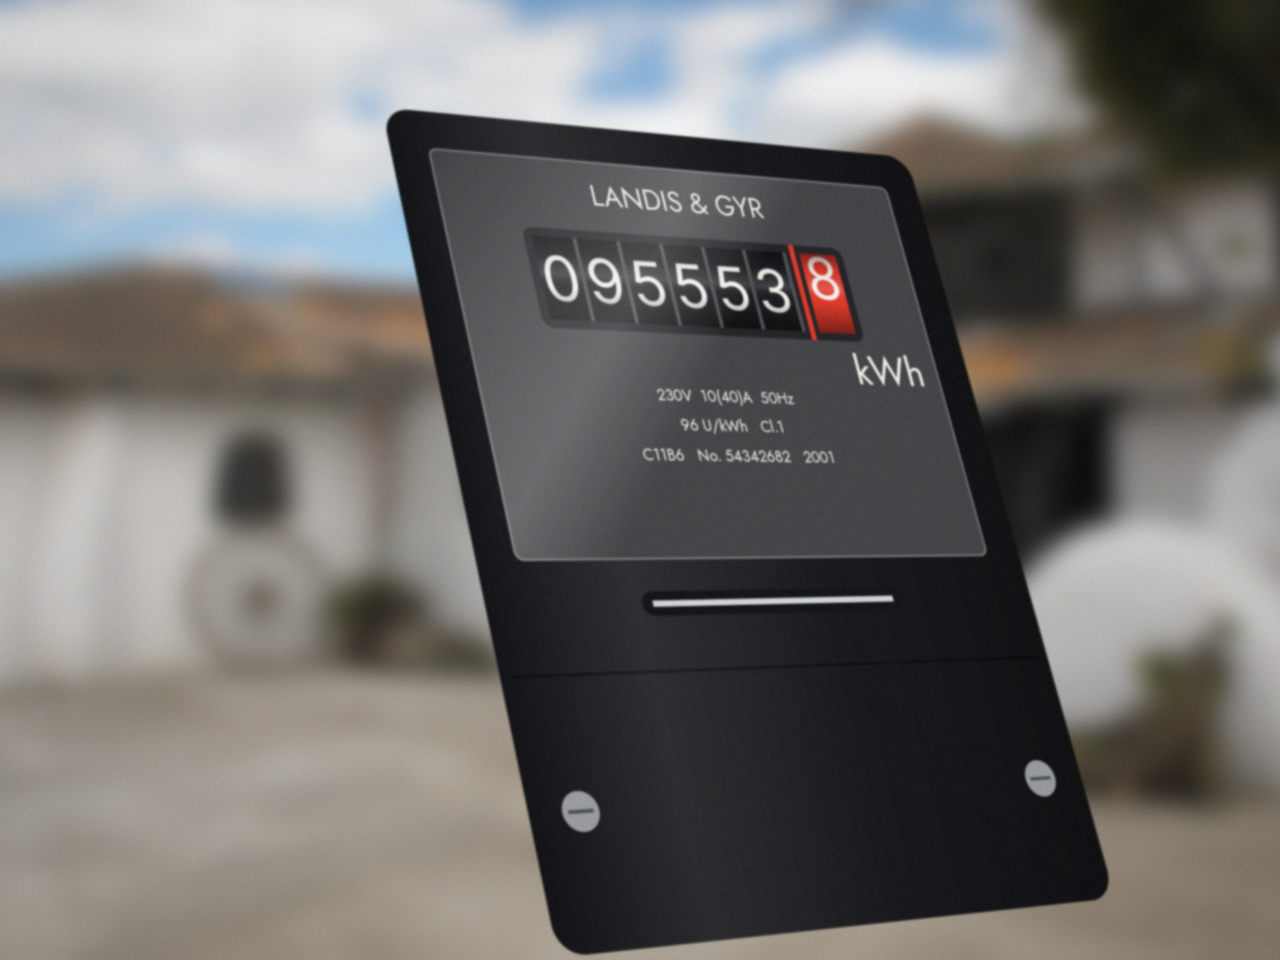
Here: 95553.8kWh
